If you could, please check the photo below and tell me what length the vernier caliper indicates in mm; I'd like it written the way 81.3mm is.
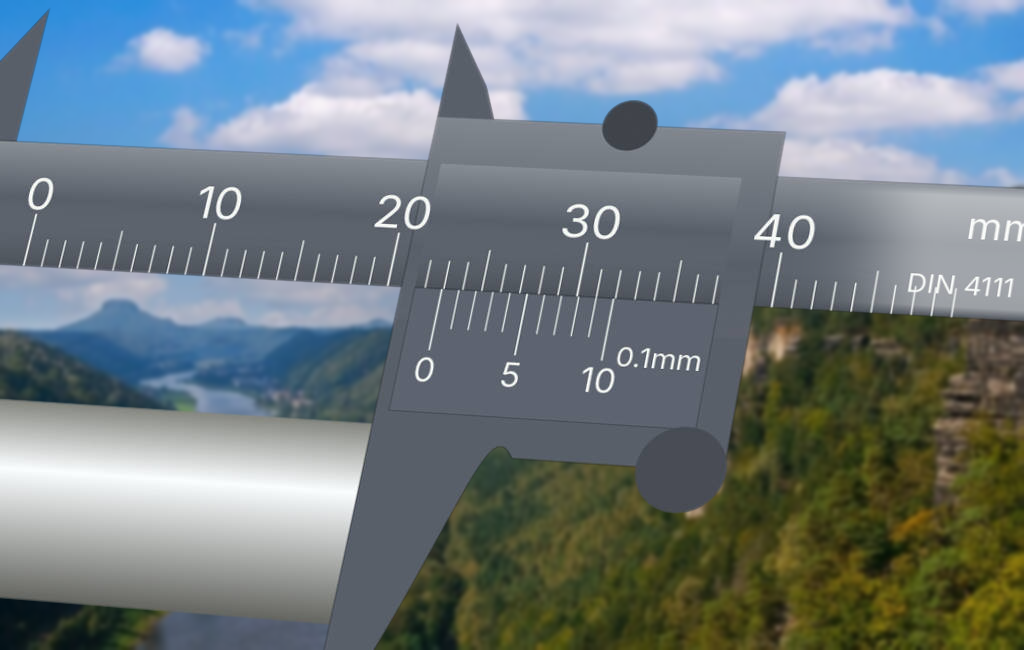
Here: 22.9mm
